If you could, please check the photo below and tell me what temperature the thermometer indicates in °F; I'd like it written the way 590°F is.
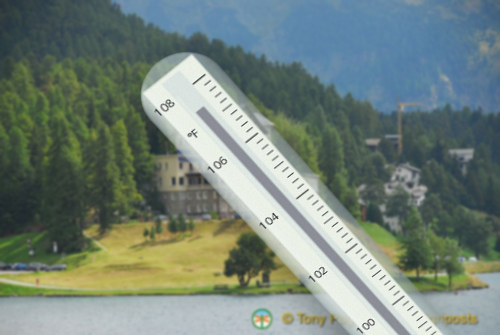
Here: 107.4°F
